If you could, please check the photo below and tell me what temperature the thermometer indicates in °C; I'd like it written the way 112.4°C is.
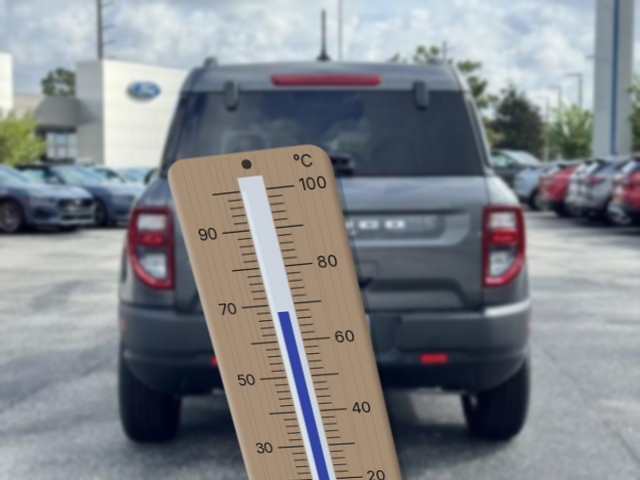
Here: 68°C
